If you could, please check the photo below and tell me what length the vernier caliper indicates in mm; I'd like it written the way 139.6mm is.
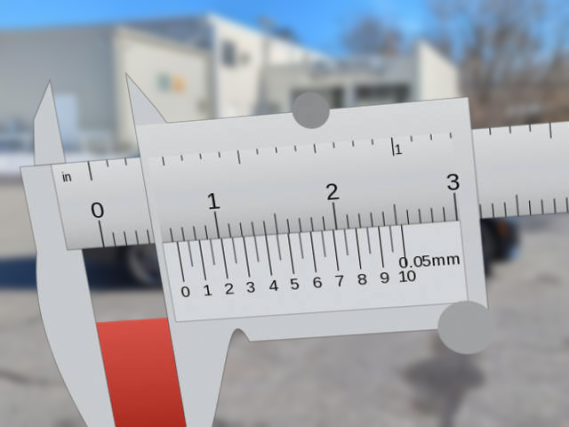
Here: 6.4mm
